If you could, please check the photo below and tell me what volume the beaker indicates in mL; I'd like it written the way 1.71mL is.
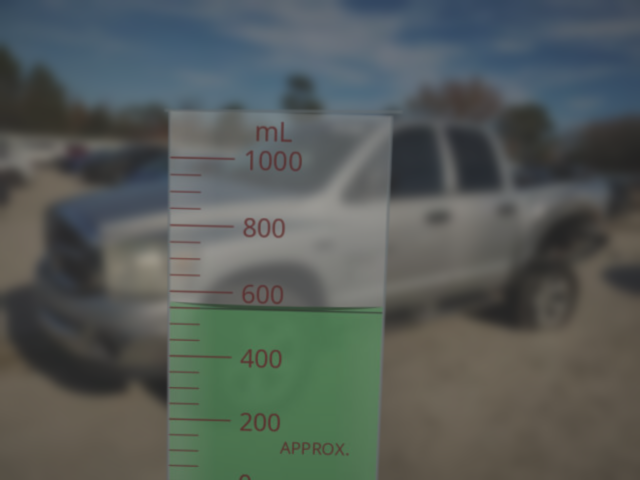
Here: 550mL
